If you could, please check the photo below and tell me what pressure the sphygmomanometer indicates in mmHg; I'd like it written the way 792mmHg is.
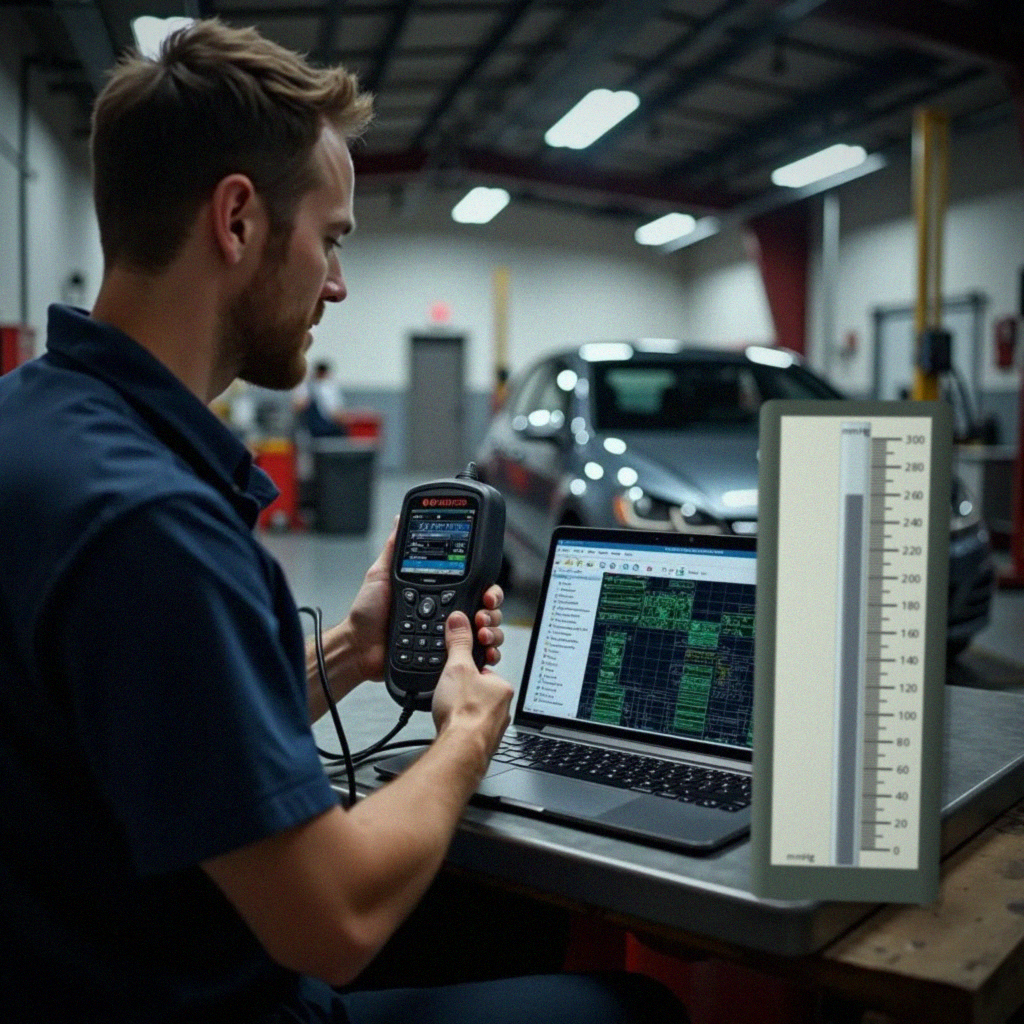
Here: 260mmHg
